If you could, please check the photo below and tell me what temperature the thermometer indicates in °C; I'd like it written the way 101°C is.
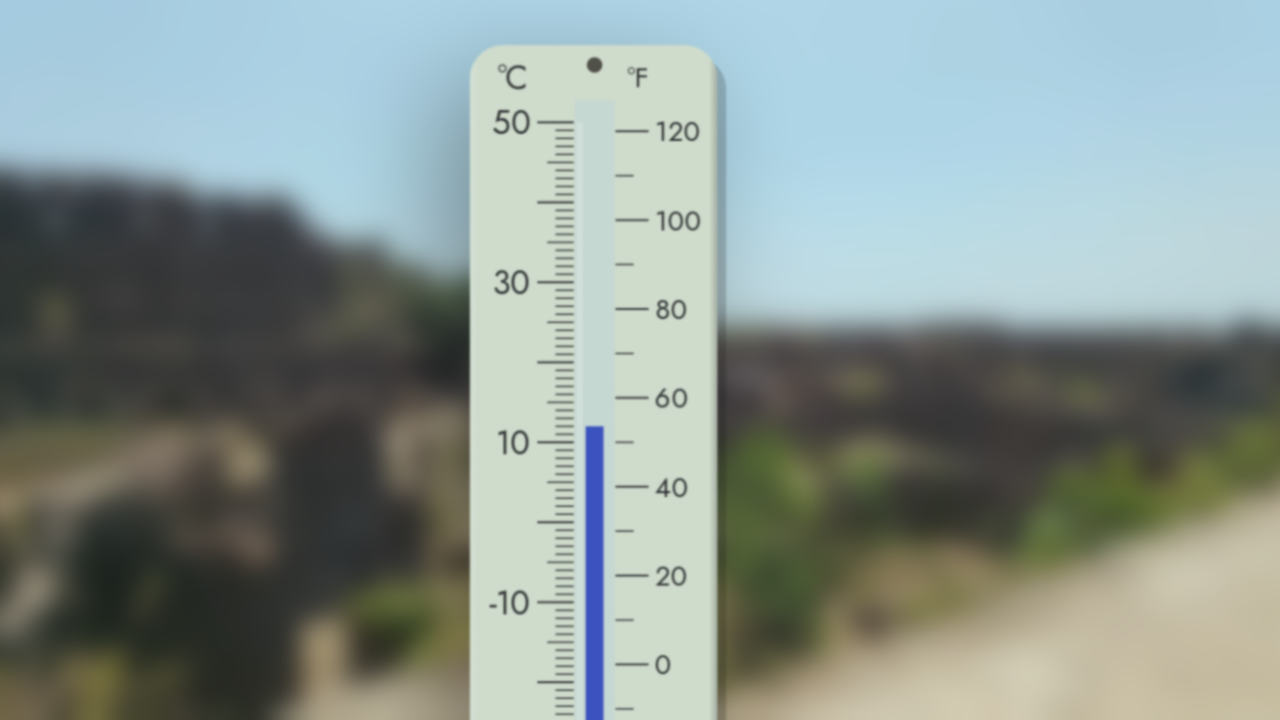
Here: 12°C
